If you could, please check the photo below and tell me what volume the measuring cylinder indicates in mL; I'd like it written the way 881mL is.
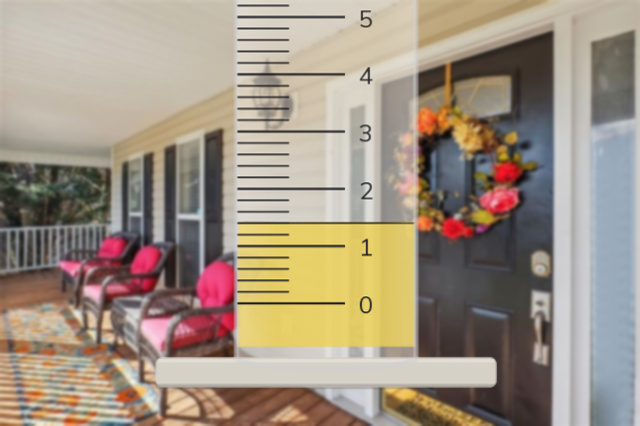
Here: 1.4mL
